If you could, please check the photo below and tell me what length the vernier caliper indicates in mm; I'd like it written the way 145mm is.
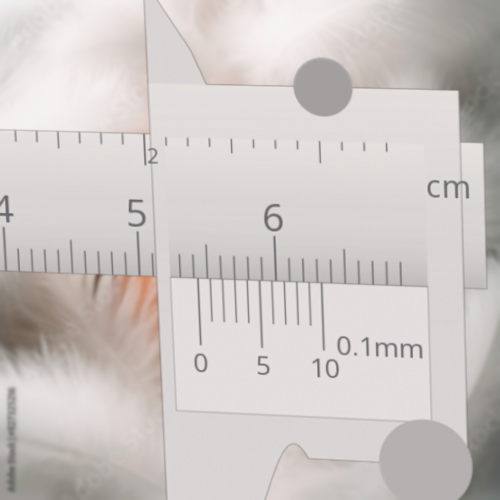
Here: 54.3mm
